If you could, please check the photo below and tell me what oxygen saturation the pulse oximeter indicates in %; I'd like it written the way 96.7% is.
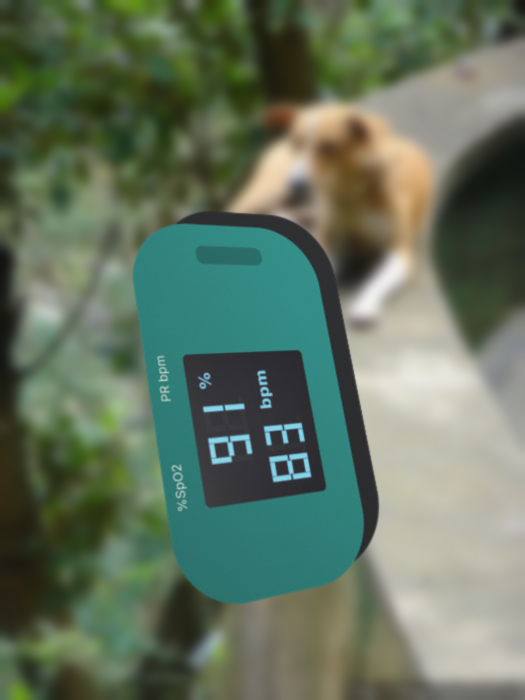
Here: 91%
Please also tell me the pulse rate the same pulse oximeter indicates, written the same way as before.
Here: 83bpm
